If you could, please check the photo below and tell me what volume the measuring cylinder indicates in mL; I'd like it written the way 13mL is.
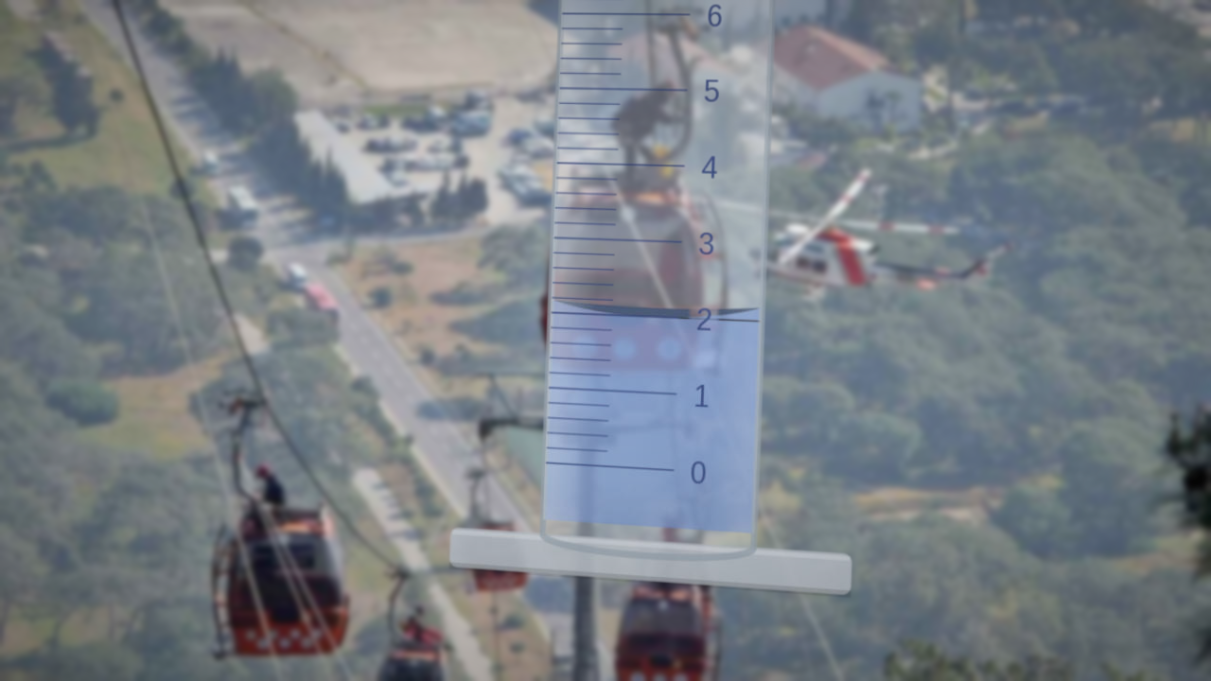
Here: 2mL
